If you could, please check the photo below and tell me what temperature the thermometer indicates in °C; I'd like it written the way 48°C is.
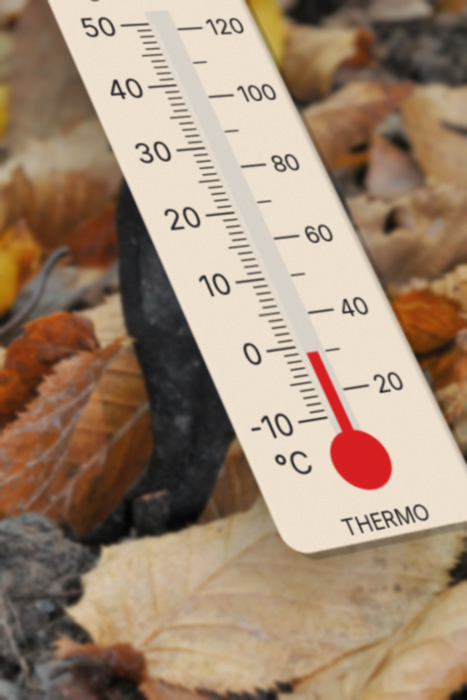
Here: -1°C
